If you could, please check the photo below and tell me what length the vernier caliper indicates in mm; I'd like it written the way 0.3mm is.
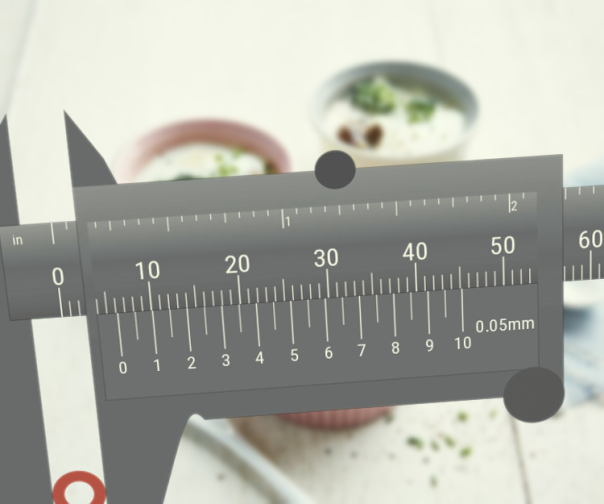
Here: 6.2mm
